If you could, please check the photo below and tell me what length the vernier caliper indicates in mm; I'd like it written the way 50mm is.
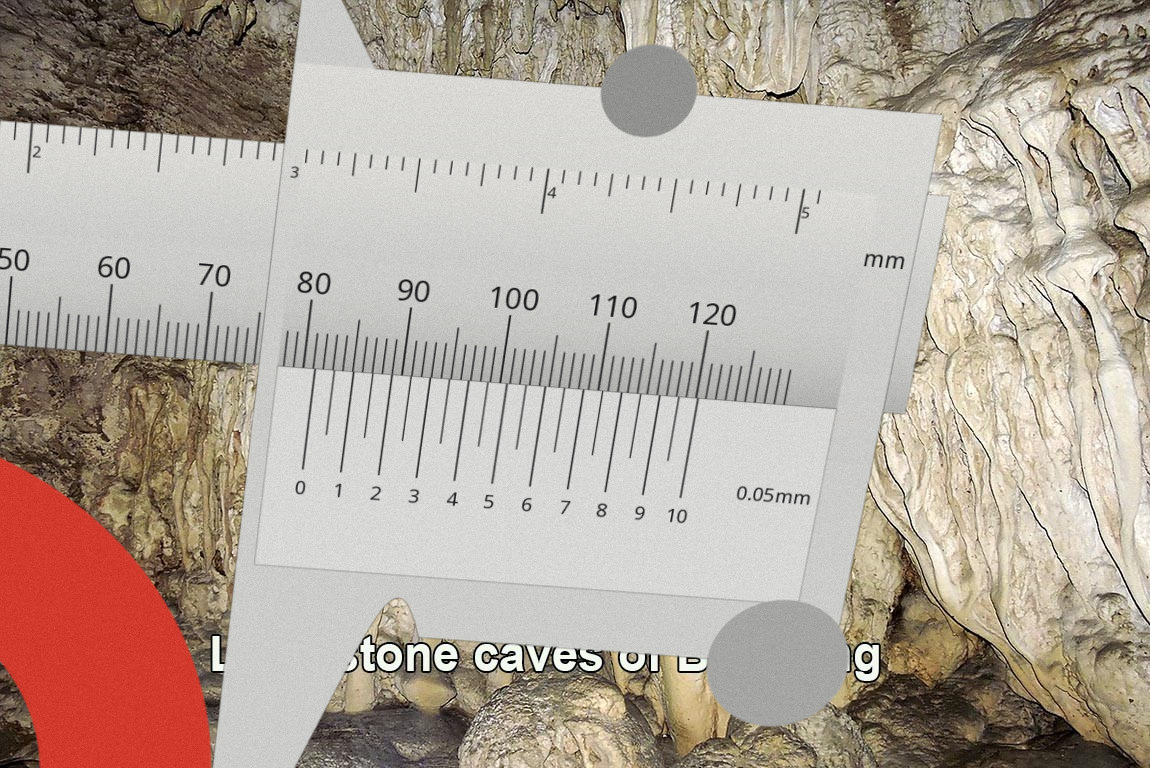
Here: 81.2mm
